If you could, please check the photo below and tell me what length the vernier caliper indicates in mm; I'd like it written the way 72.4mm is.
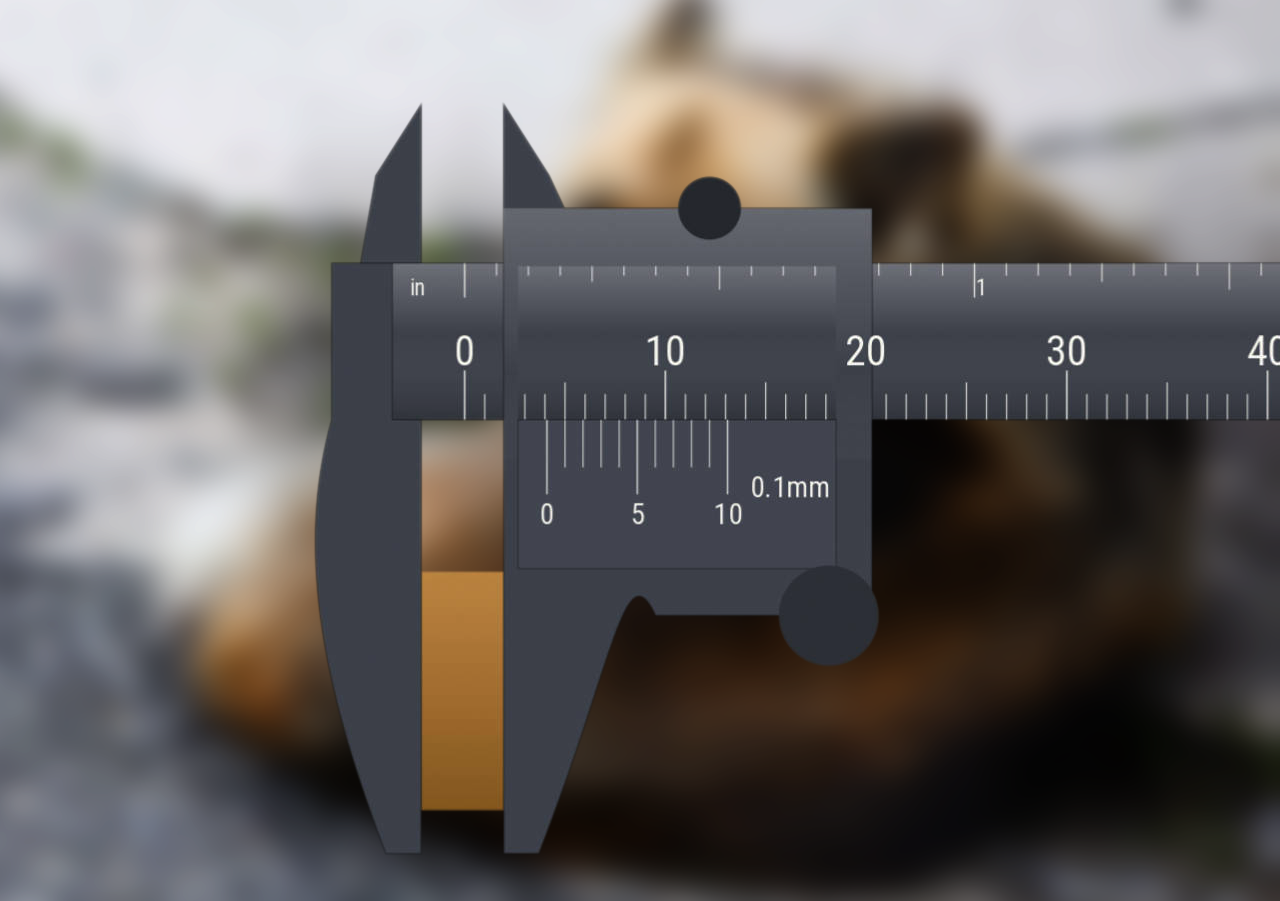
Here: 4.1mm
